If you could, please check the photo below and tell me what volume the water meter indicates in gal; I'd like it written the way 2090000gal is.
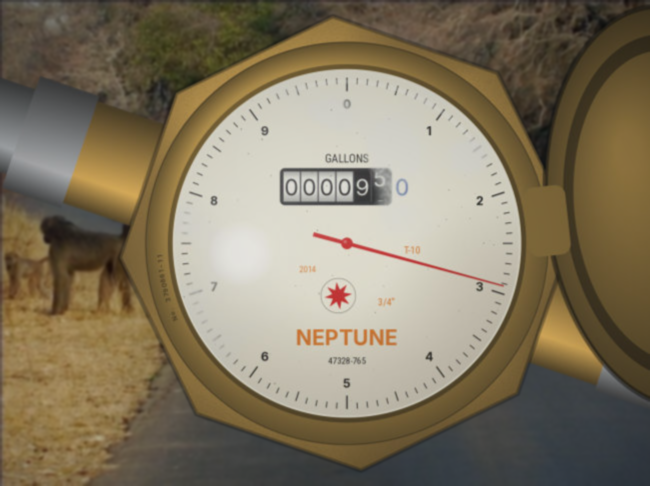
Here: 952.9gal
